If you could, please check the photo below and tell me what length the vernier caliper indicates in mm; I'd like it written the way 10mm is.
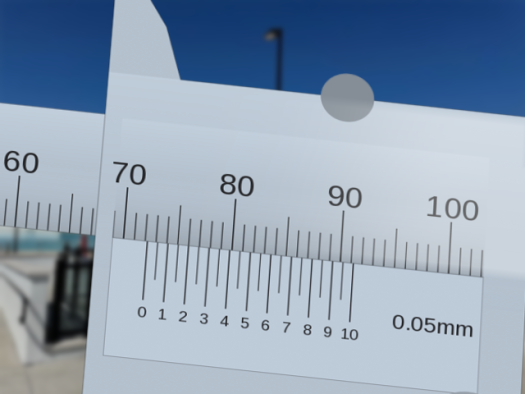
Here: 72.2mm
